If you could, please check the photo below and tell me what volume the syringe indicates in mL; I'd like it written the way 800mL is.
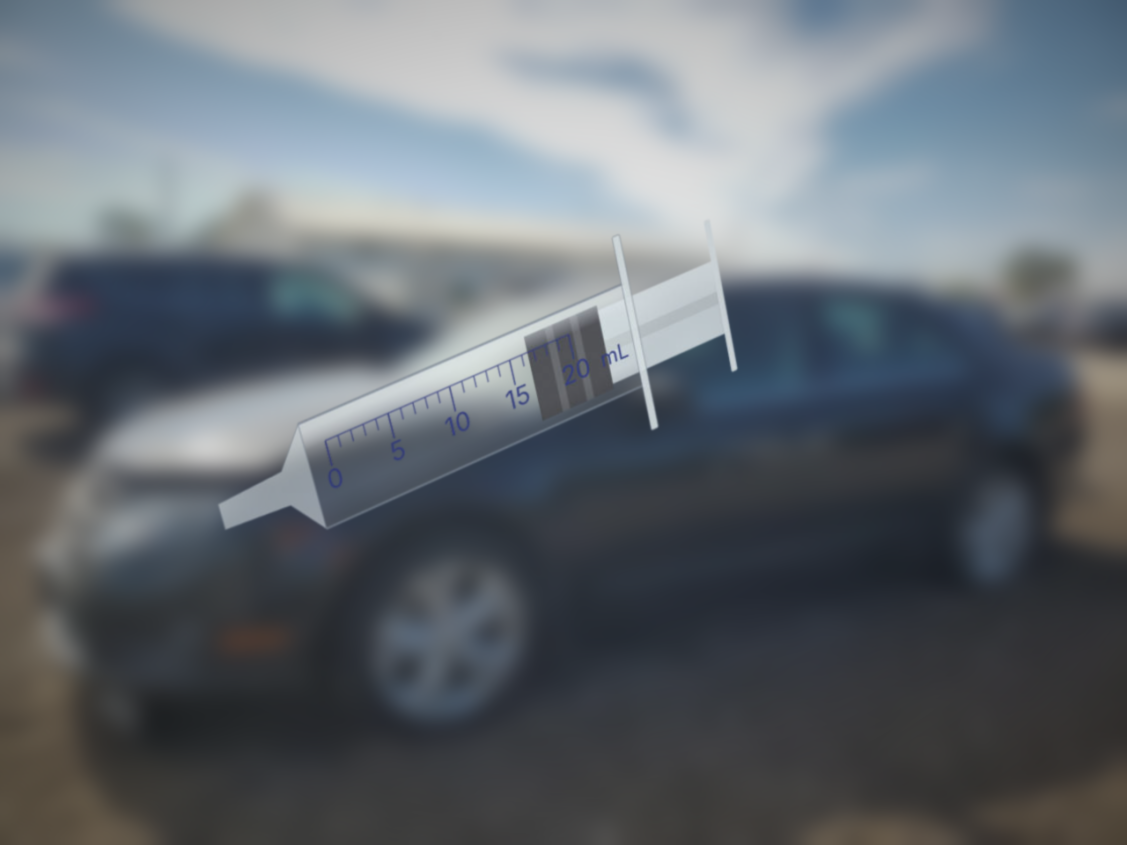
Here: 16.5mL
